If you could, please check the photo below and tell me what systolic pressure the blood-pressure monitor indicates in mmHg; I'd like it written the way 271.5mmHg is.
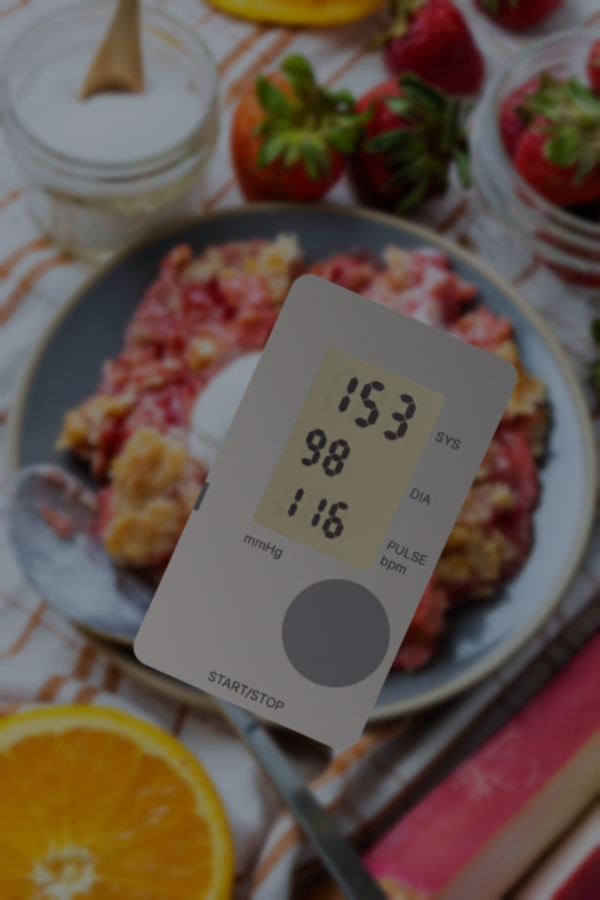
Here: 153mmHg
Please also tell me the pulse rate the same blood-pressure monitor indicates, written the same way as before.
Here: 116bpm
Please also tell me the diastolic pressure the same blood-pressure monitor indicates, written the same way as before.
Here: 98mmHg
